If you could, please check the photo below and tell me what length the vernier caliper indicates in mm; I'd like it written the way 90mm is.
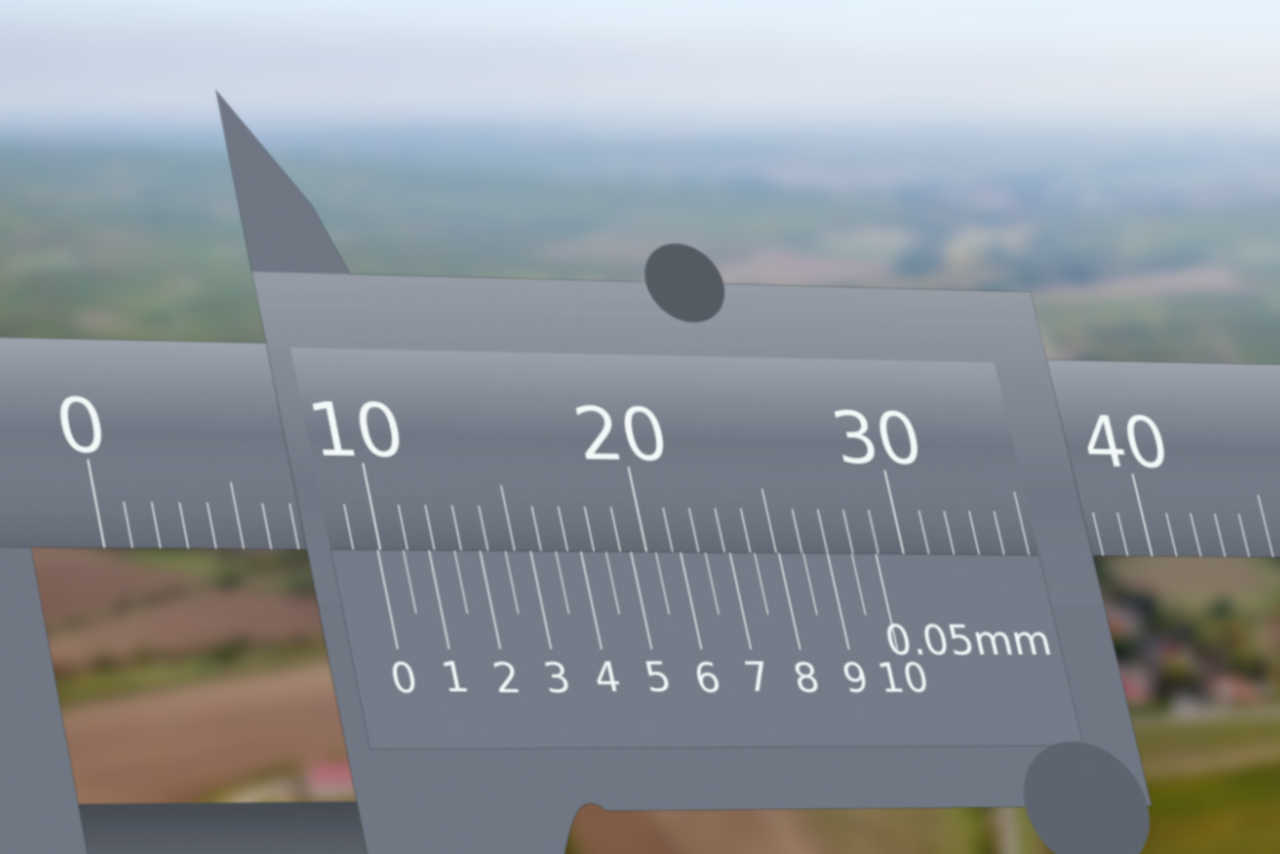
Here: 9.9mm
